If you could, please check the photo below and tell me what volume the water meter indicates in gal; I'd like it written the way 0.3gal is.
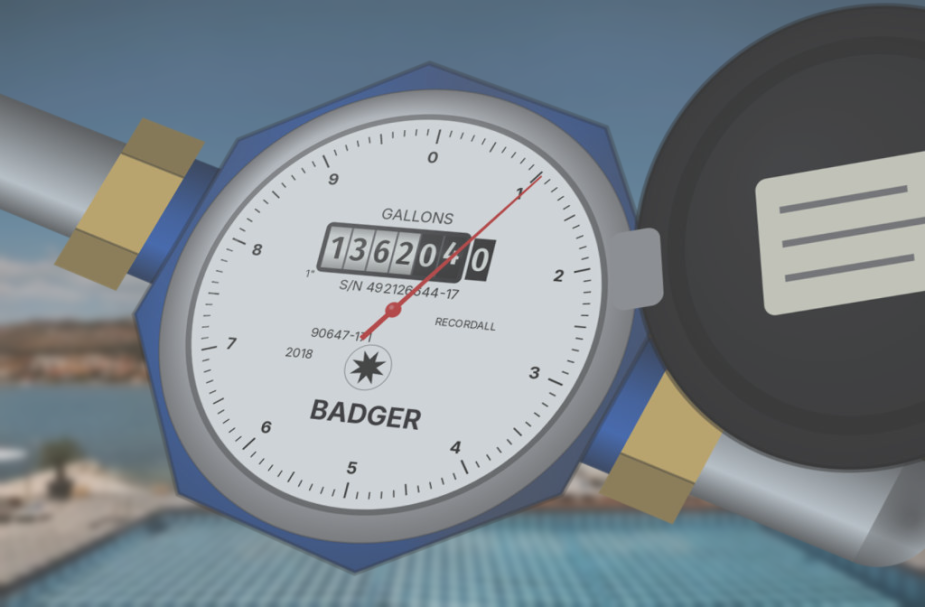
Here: 1362041.0gal
